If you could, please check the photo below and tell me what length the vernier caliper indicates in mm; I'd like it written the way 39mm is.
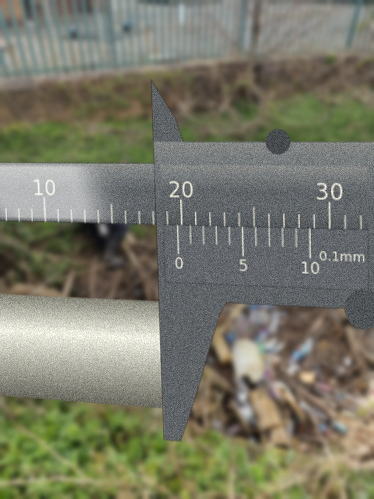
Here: 19.7mm
